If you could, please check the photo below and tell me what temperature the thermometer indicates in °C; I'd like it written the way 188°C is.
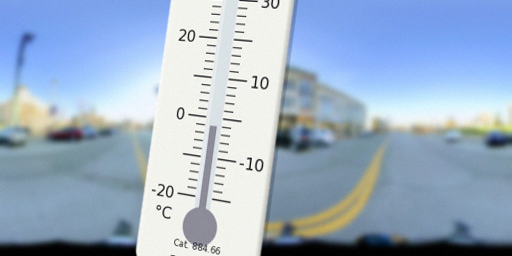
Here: -2°C
